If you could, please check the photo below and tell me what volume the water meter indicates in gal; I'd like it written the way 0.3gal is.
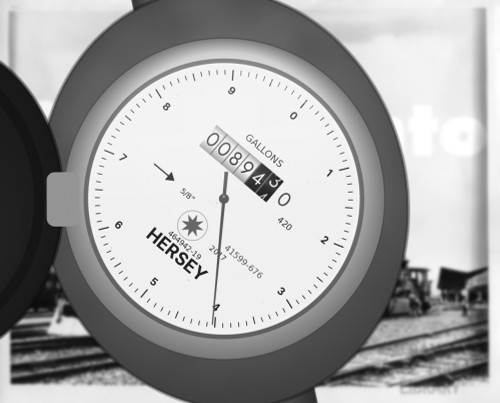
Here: 89434.0gal
